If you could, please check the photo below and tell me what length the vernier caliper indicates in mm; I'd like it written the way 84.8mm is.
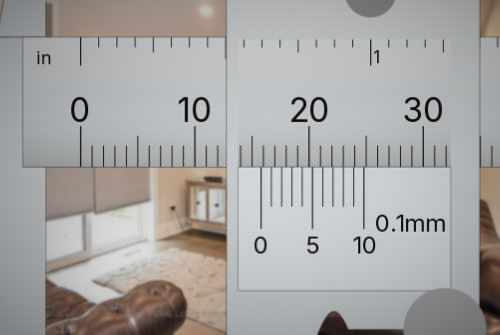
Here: 15.8mm
